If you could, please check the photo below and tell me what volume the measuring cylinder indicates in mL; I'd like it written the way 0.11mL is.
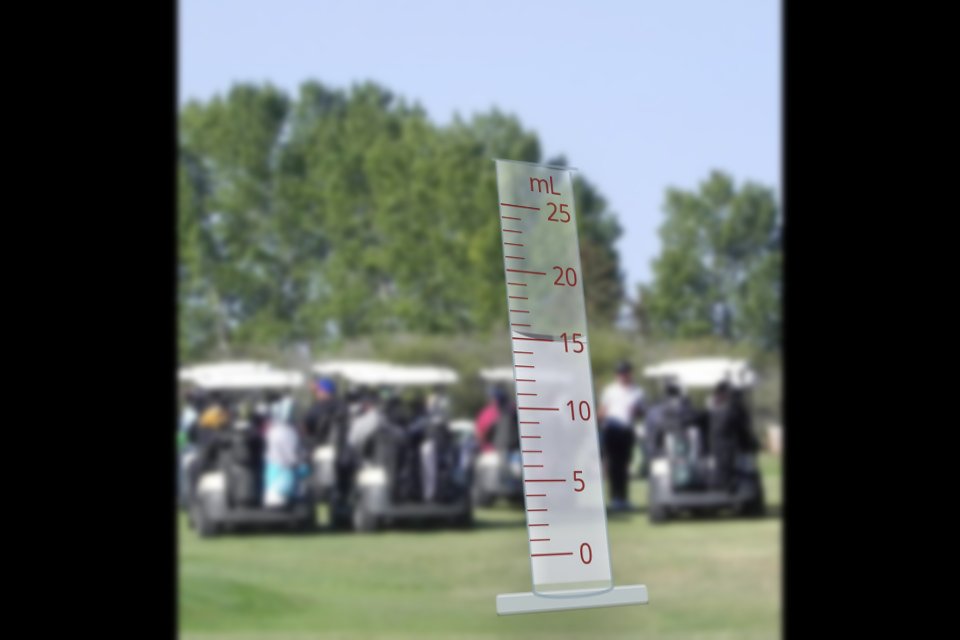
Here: 15mL
